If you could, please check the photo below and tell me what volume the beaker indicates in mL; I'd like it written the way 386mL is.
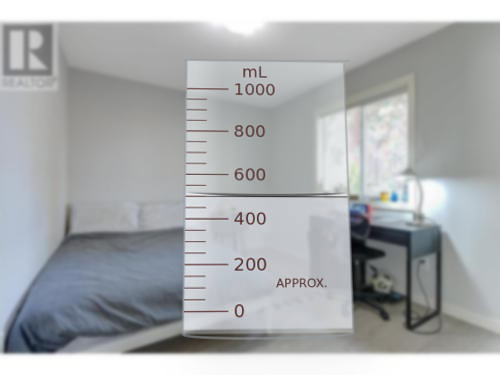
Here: 500mL
